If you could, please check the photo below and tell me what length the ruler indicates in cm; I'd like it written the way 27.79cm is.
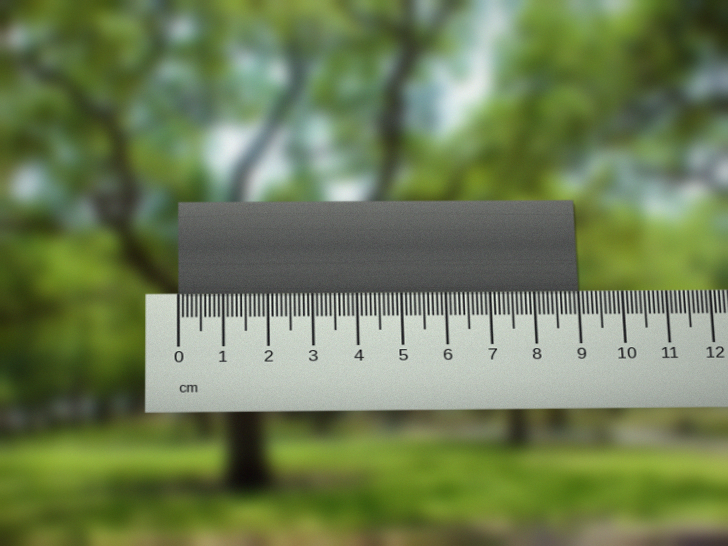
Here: 9cm
